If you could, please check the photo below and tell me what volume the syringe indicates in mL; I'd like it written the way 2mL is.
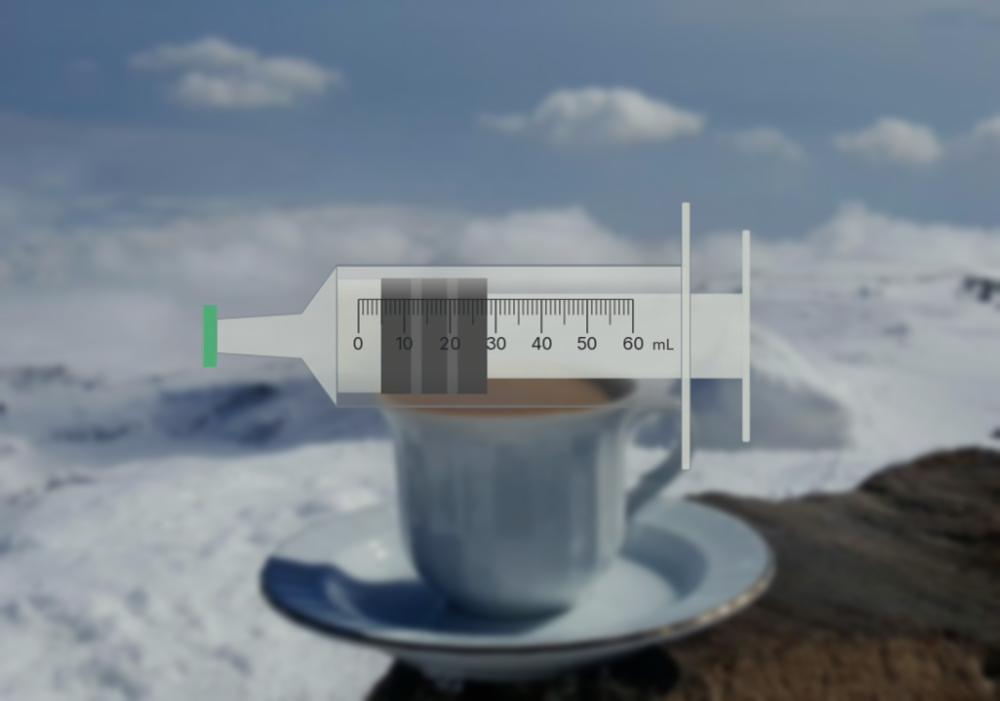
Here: 5mL
